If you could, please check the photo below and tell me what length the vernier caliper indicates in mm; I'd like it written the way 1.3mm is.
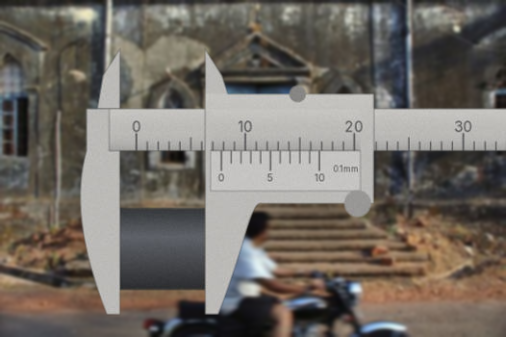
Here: 7.8mm
